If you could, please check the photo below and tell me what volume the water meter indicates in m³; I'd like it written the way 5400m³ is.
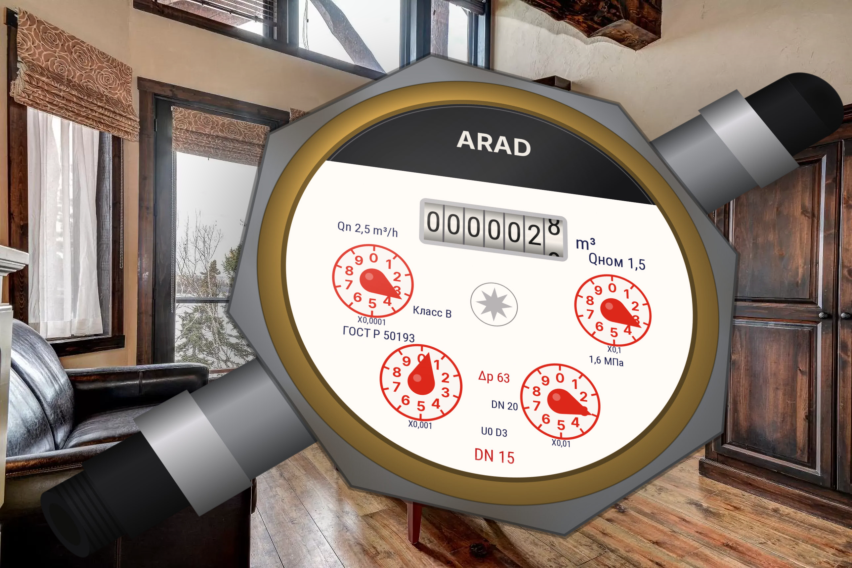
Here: 28.3303m³
